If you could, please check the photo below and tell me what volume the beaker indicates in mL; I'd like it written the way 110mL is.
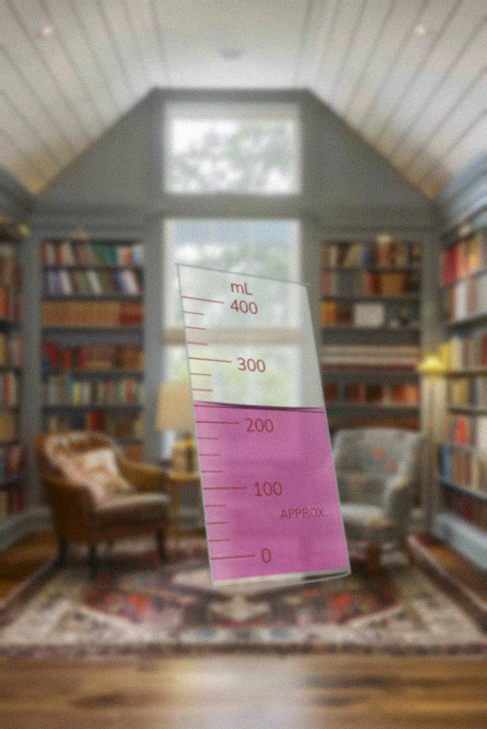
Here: 225mL
